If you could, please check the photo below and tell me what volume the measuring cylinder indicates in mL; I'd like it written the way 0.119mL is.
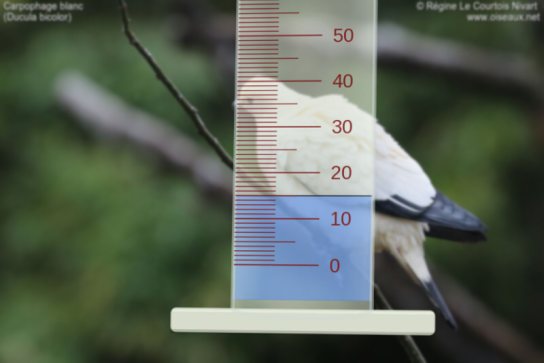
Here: 15mL
